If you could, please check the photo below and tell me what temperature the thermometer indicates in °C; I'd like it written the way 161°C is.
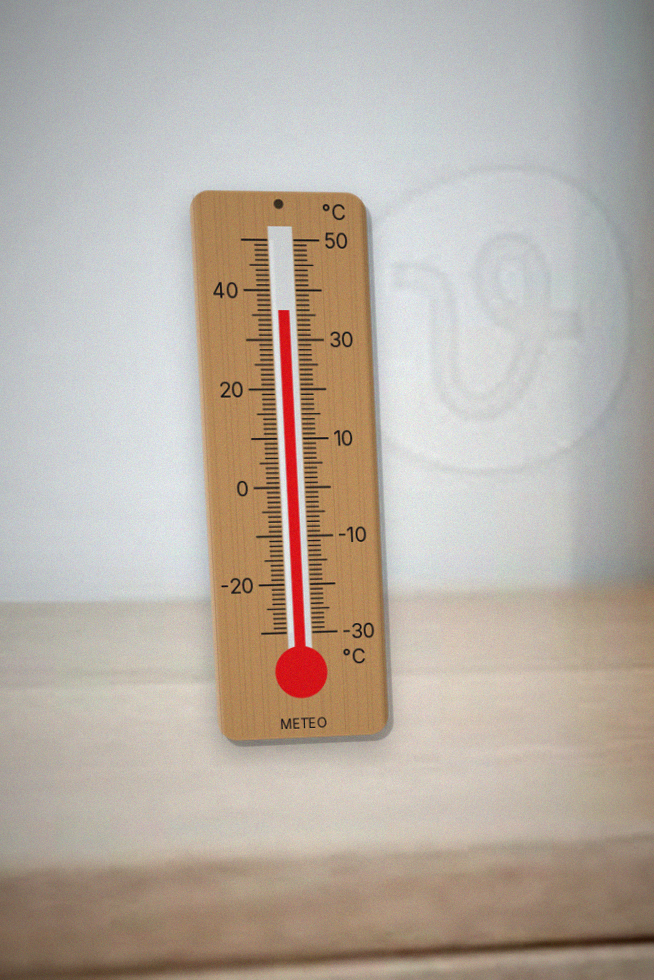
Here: 36°C
